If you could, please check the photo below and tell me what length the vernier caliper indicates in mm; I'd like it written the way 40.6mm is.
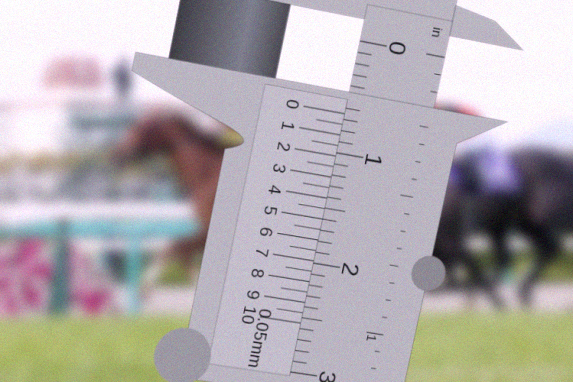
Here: 6.5mm
